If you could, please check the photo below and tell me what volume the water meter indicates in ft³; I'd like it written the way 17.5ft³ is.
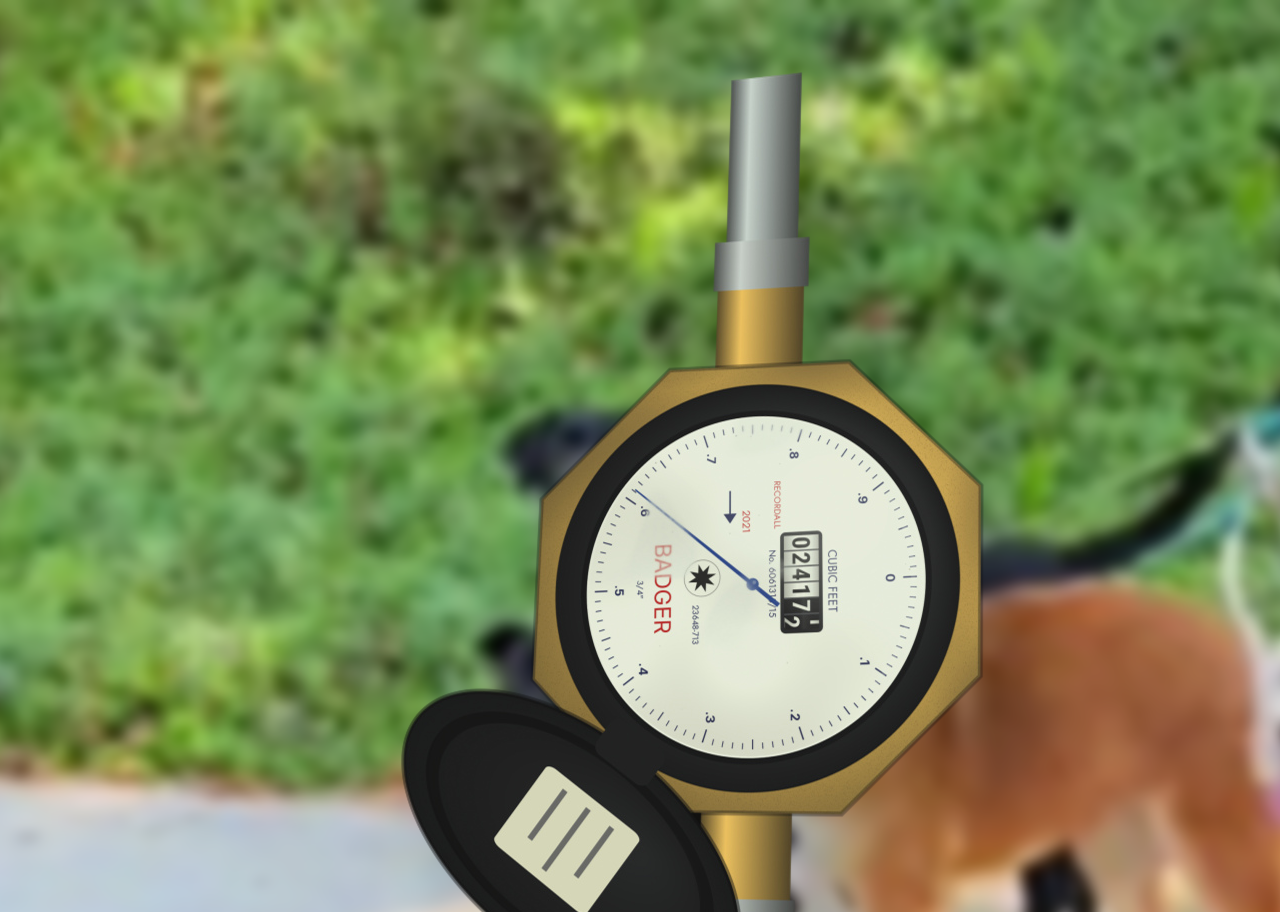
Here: 24171.61ft³
